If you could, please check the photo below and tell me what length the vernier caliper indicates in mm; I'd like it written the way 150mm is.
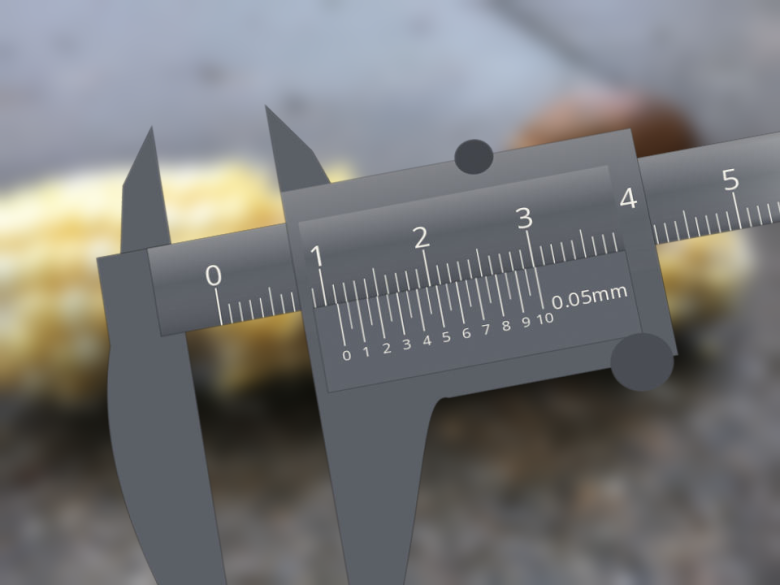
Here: 11.1mm
